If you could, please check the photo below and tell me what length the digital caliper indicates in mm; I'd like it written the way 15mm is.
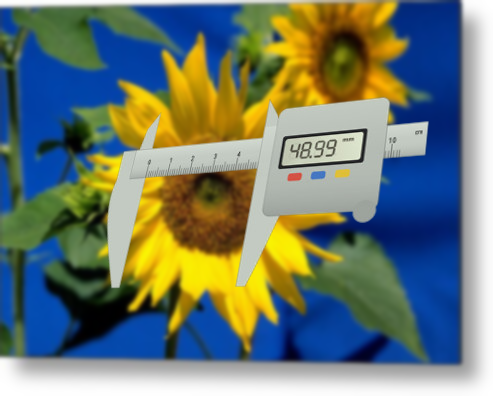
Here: 48.99mm
